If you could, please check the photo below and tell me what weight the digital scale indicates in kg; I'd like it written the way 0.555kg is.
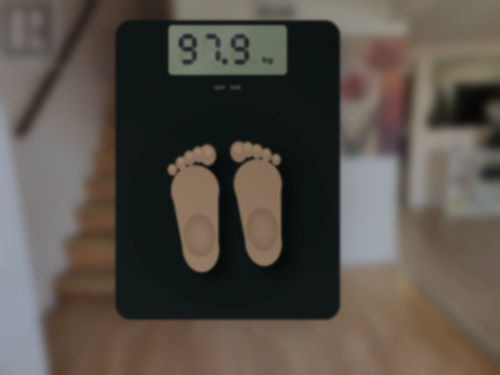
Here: 97.9kg
